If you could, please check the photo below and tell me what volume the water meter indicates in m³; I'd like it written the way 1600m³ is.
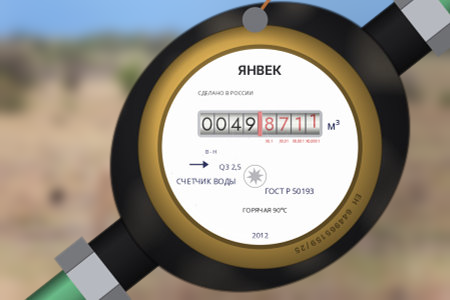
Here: 49.8711m³
